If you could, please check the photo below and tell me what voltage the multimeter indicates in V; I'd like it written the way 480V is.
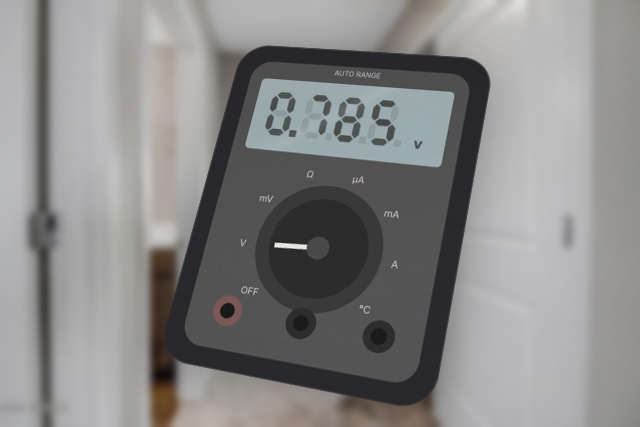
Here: 0.785V
